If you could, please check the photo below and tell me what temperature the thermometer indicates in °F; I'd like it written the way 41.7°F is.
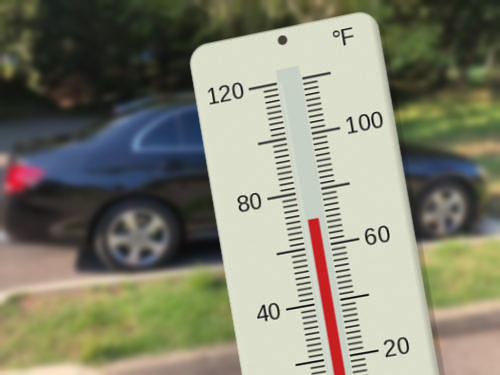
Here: 70°F
